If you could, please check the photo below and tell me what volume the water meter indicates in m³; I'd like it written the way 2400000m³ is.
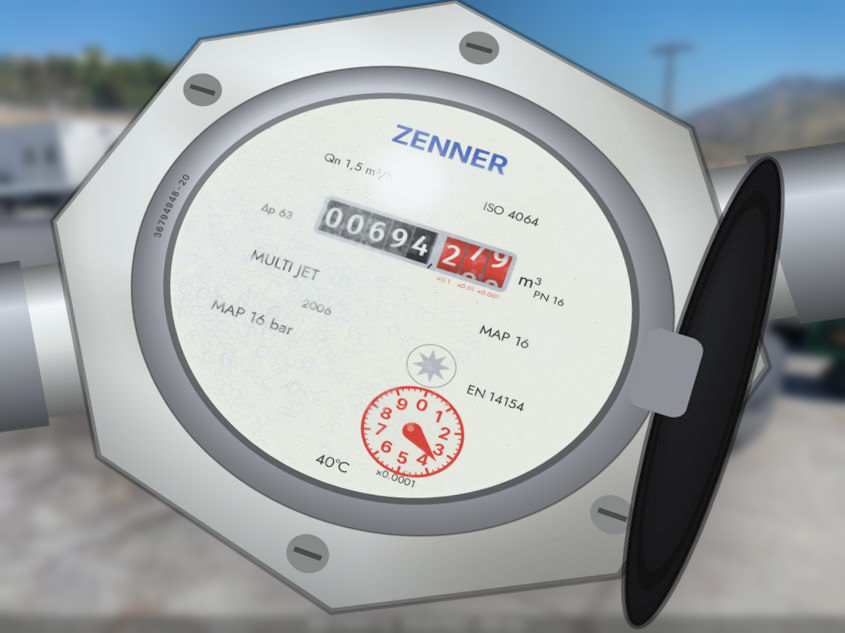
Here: 694.2793m³
